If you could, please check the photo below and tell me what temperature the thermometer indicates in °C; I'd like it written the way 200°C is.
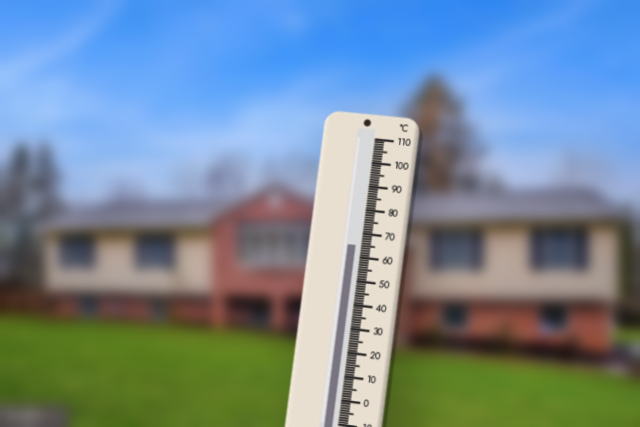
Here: 65°C
